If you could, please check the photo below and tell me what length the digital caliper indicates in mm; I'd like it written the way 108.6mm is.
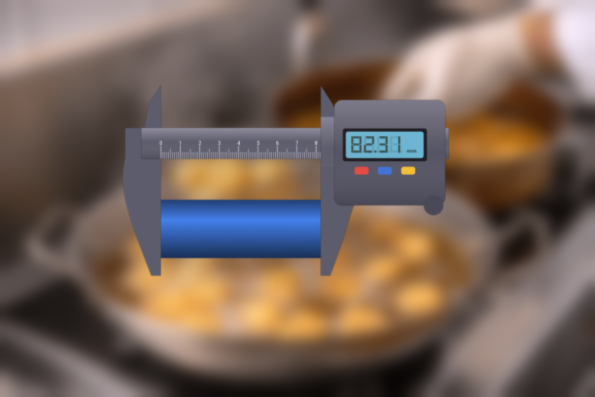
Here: 82.31mm
